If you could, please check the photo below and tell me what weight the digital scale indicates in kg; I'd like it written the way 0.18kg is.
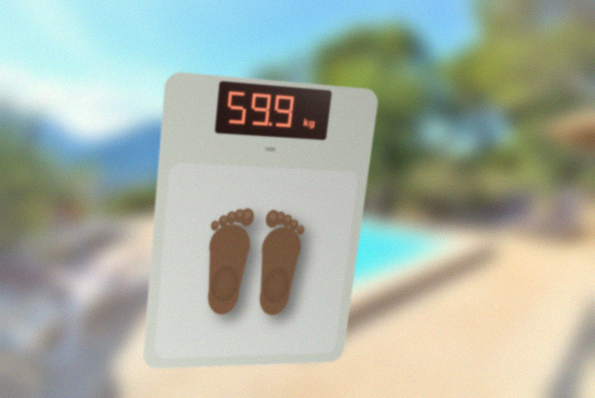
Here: 59.9kg
